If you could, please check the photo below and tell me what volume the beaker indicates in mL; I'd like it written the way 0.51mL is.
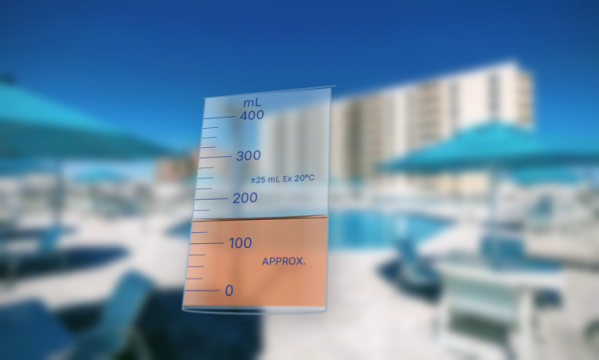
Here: 150mL
